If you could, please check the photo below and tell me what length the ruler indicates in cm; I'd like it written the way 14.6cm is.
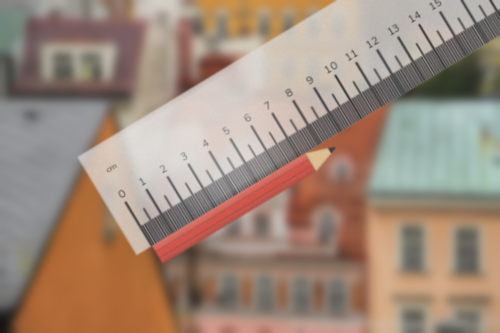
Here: 8.5cm
